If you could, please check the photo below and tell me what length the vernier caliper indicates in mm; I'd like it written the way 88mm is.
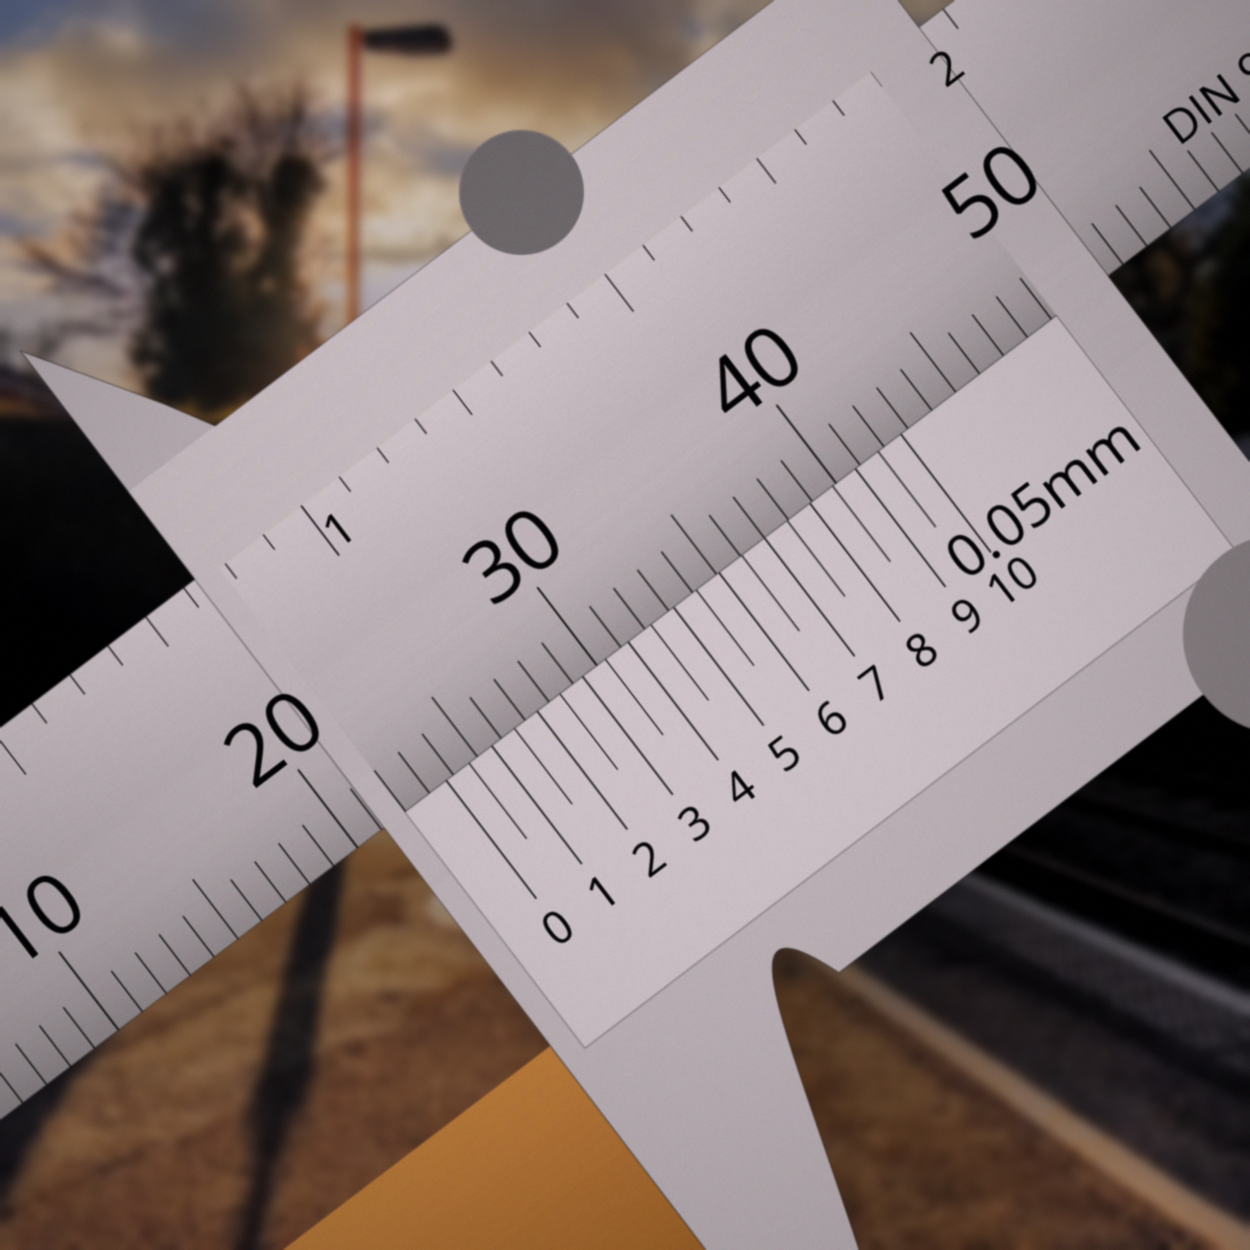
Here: 23.70mm
